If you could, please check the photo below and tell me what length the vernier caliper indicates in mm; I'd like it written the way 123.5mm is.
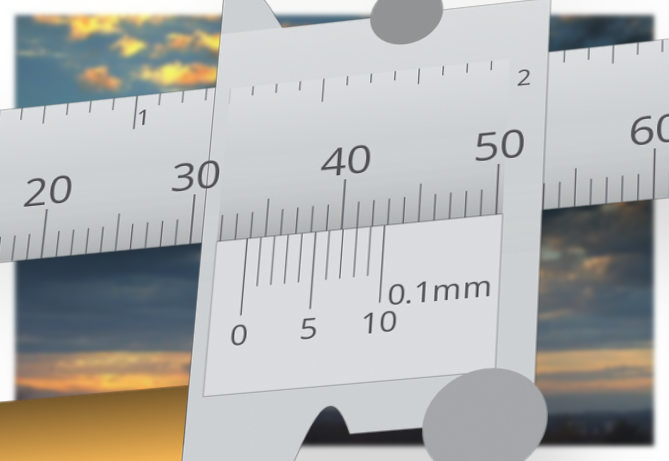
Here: 33.8mm
